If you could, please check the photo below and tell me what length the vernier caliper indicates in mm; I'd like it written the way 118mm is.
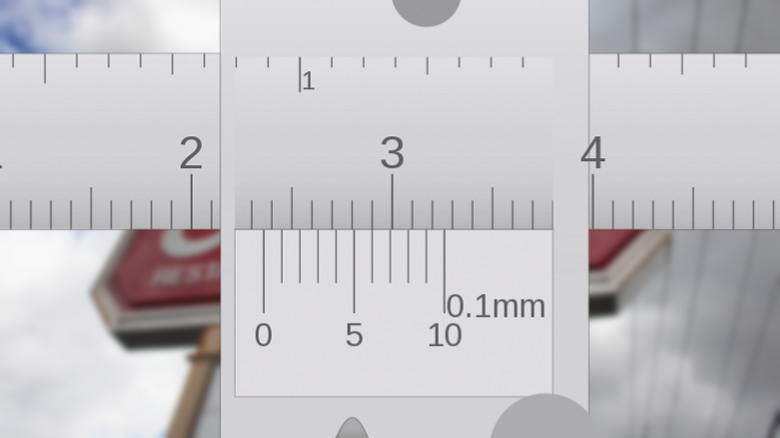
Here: 23.6mm
